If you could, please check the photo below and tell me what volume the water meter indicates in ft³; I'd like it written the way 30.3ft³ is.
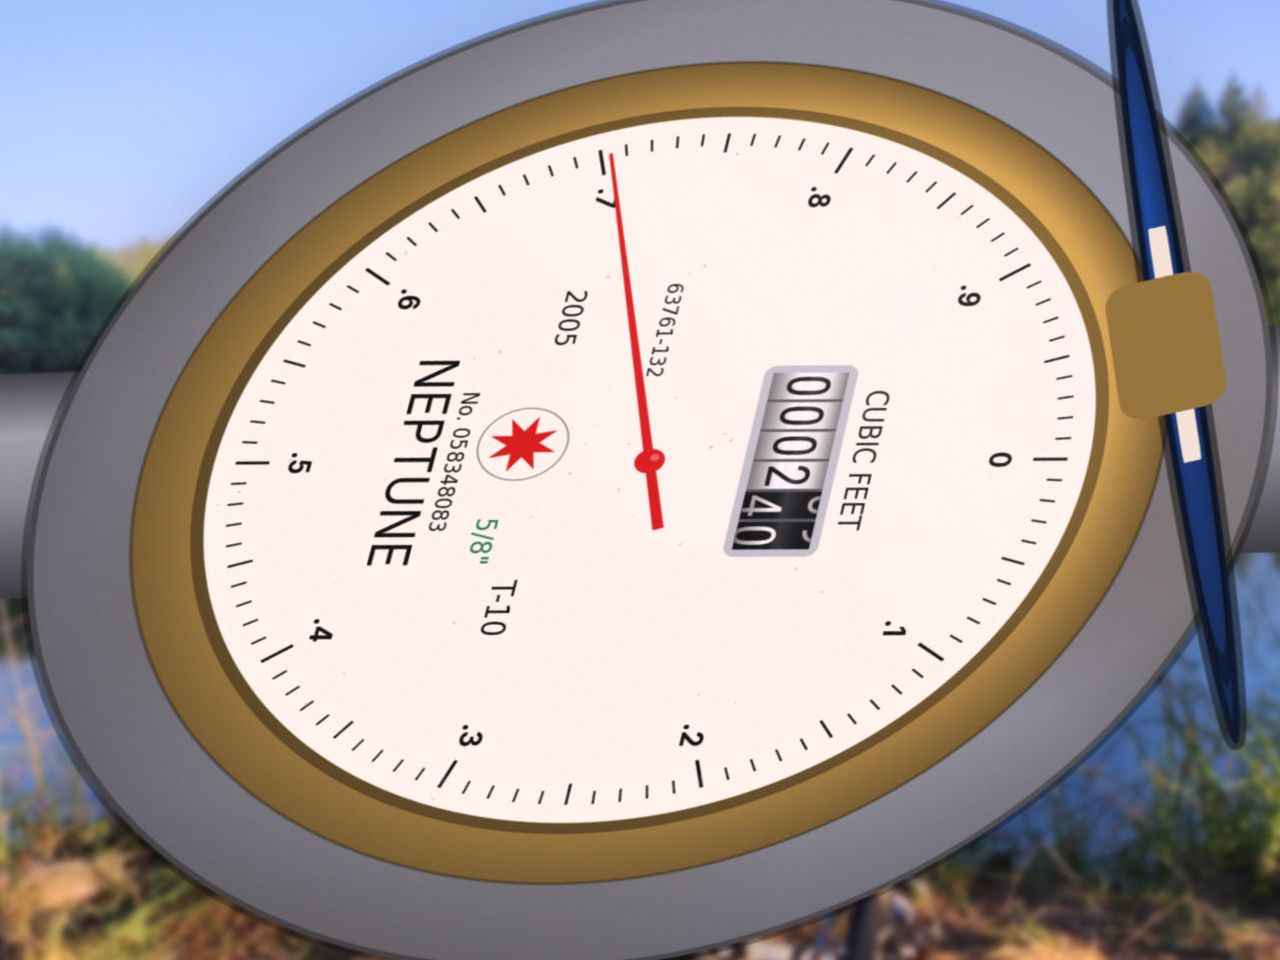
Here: 239.70ft³
